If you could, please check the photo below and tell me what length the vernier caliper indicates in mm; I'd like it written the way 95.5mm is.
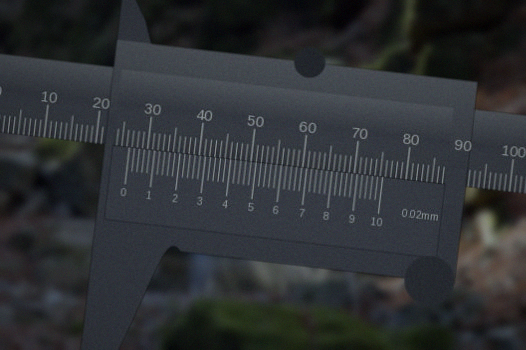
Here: 26.5mm
